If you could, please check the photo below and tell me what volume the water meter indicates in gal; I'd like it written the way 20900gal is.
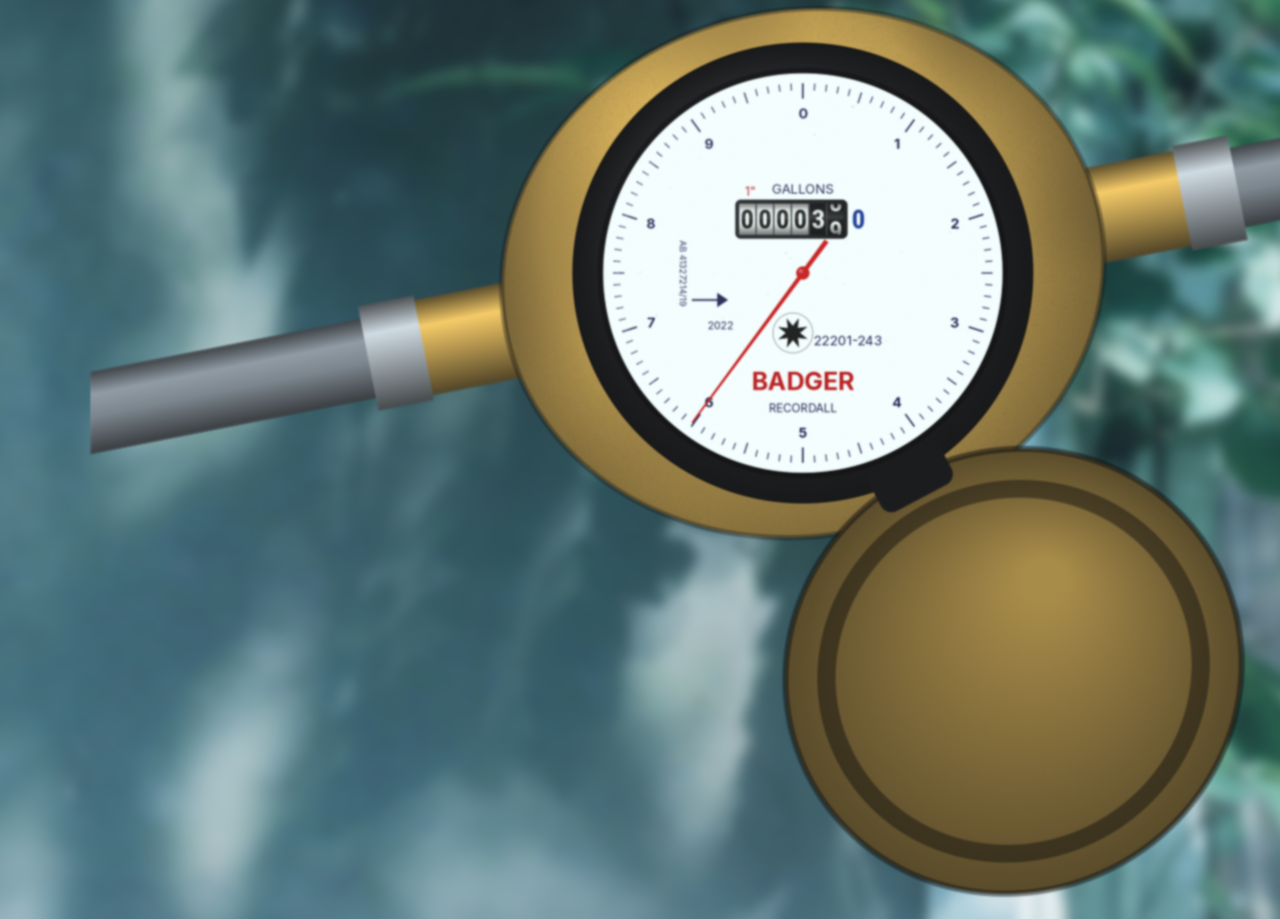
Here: 386.0gal
